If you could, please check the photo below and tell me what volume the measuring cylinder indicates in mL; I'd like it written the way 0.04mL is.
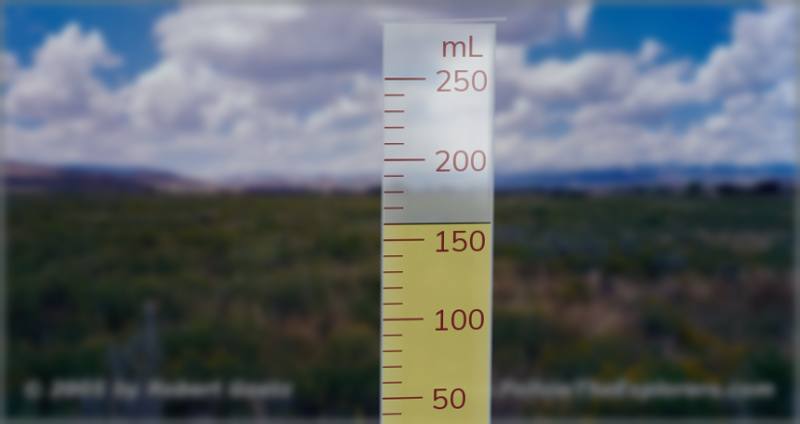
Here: 160mL
